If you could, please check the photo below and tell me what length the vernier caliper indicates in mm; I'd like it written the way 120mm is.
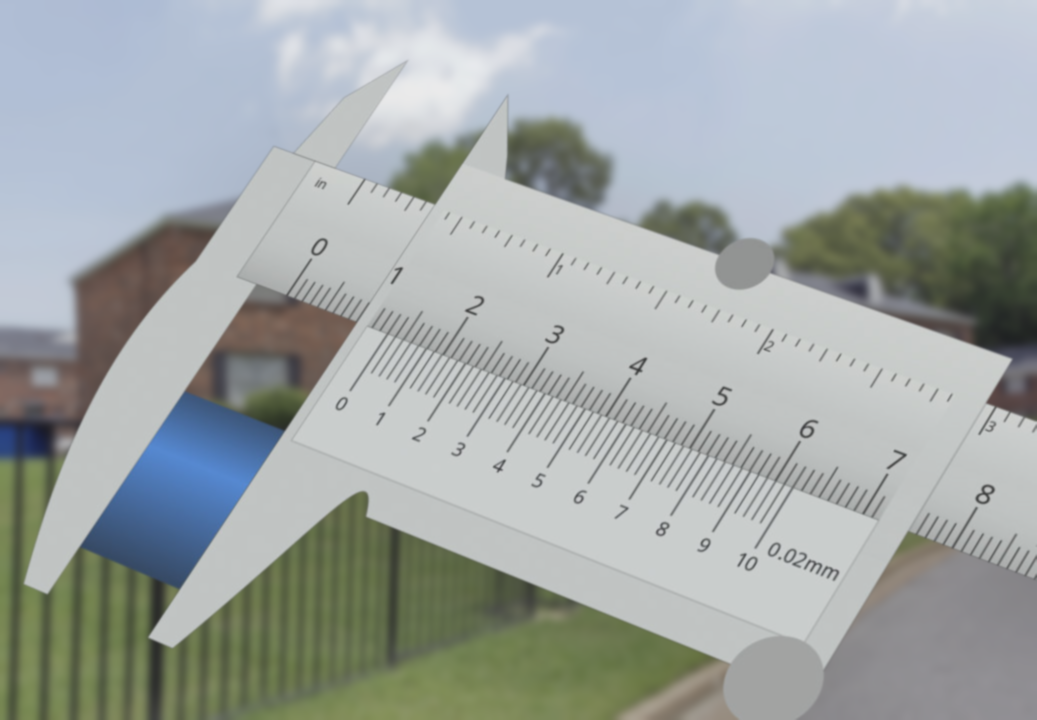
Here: 13.0mm
